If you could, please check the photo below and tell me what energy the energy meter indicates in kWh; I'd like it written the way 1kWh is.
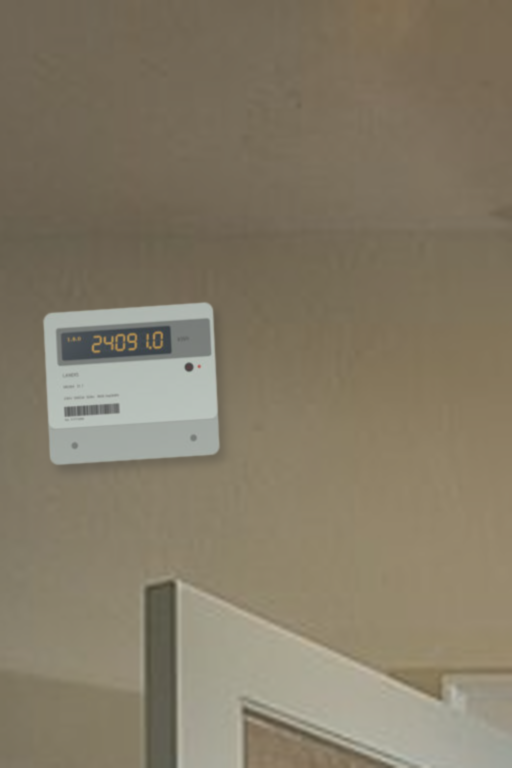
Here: 24091.0kWh
